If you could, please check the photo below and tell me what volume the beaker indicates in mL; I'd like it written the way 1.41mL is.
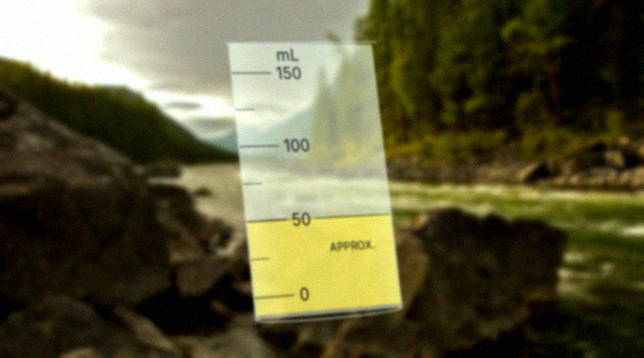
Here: 50mL
